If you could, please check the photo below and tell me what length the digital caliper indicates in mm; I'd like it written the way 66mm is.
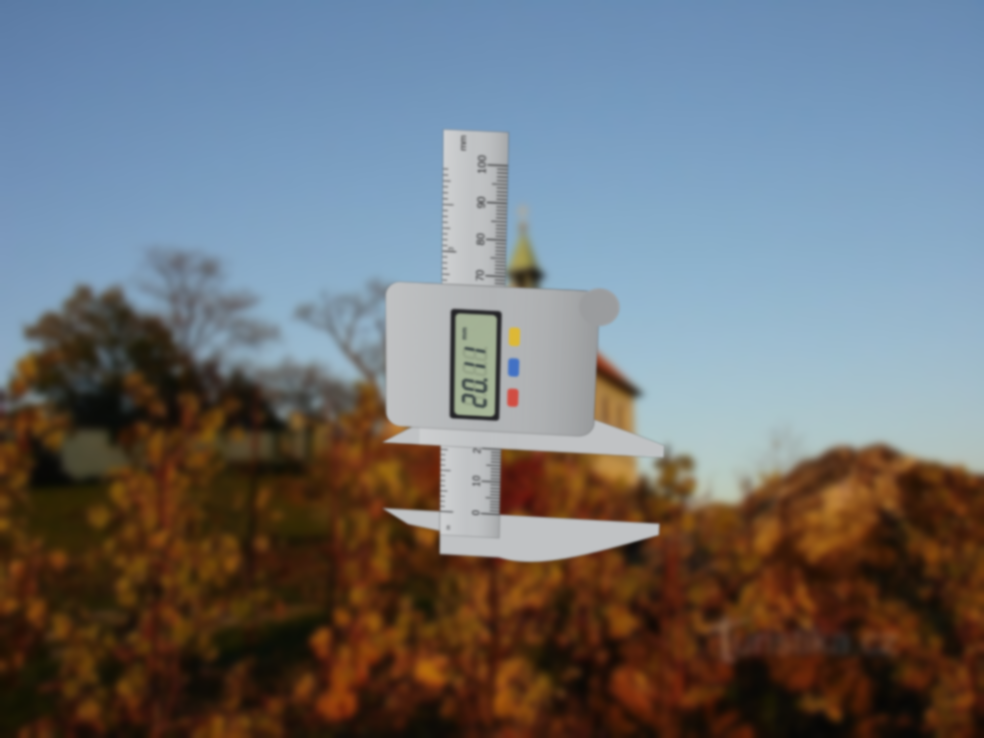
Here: 20.11mm
